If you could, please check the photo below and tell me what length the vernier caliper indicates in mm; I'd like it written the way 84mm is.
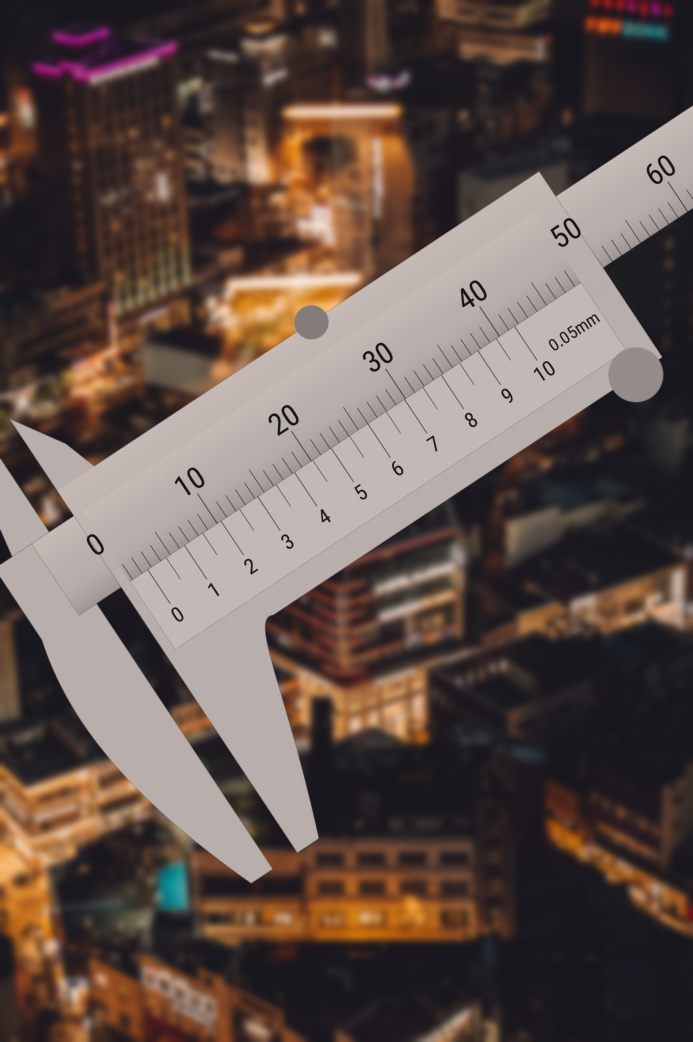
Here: 2.6mm
